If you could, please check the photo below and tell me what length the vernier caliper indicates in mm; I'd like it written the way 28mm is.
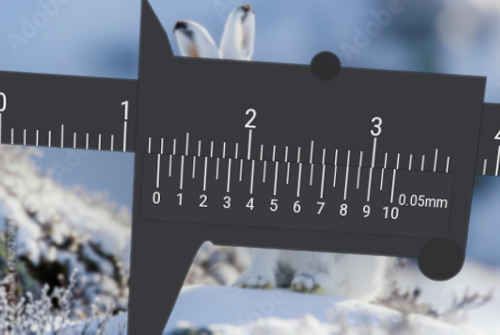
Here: 12.8mm
